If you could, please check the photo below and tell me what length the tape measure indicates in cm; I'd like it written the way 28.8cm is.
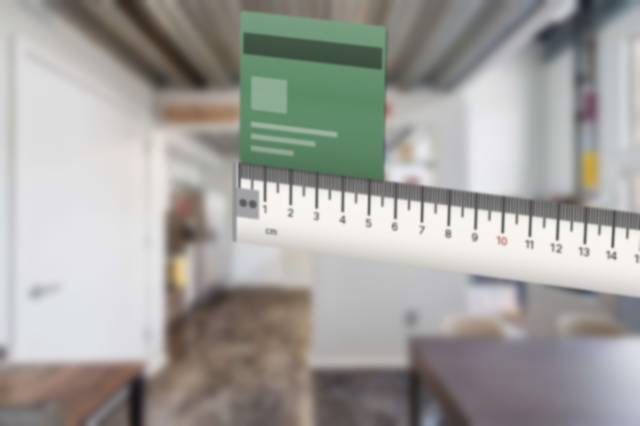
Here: 5.5cm
